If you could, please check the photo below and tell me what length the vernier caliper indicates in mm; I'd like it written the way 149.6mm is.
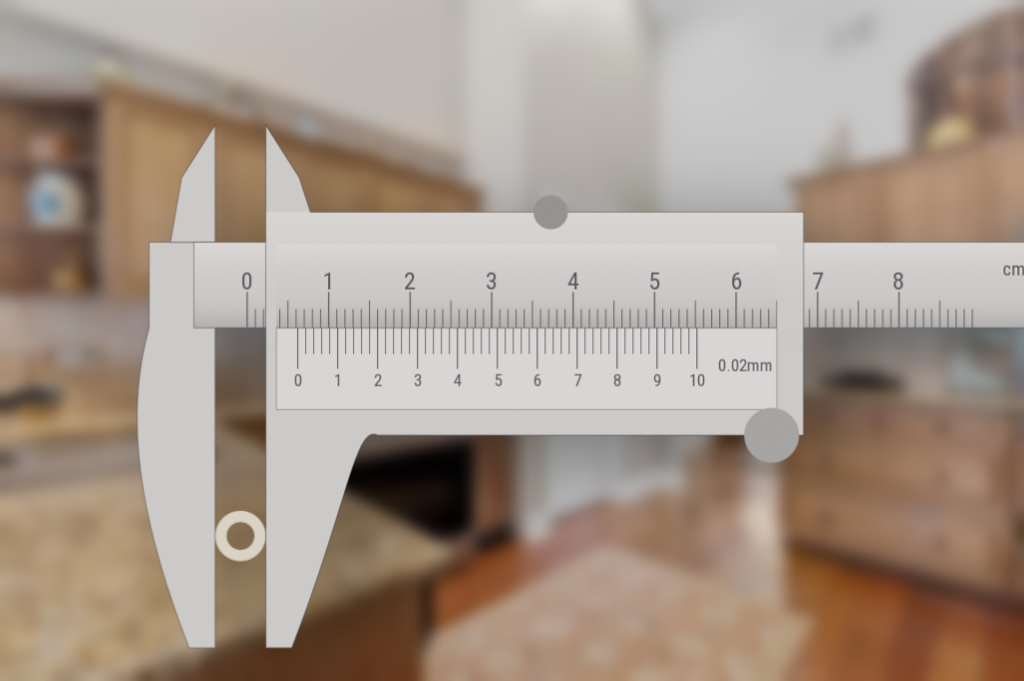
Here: 6.2mm
